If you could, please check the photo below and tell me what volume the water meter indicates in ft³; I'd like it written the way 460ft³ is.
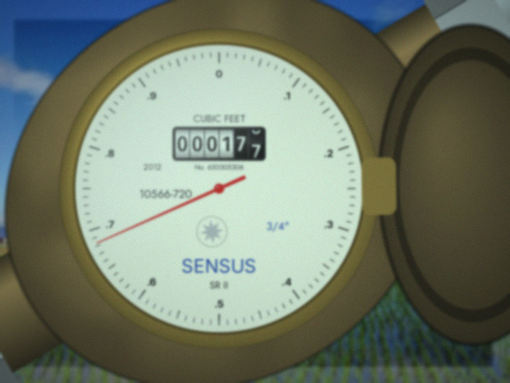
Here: 176.68ft³
